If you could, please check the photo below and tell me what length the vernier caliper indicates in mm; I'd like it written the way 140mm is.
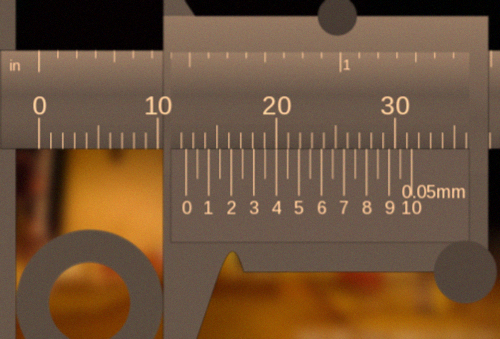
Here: 12.4mm
